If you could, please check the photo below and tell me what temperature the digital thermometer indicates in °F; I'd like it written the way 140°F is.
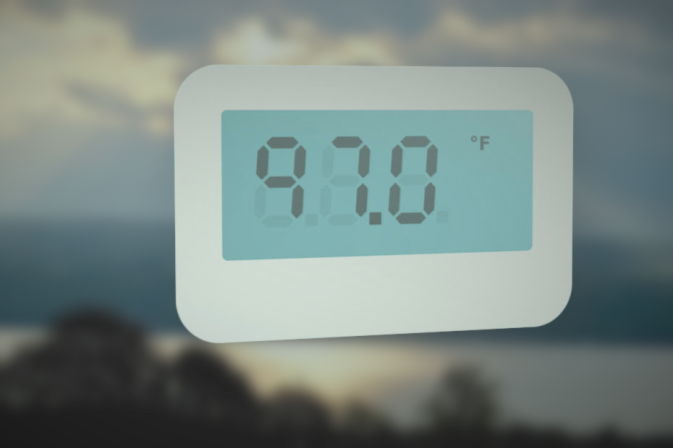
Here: 97.0°F
